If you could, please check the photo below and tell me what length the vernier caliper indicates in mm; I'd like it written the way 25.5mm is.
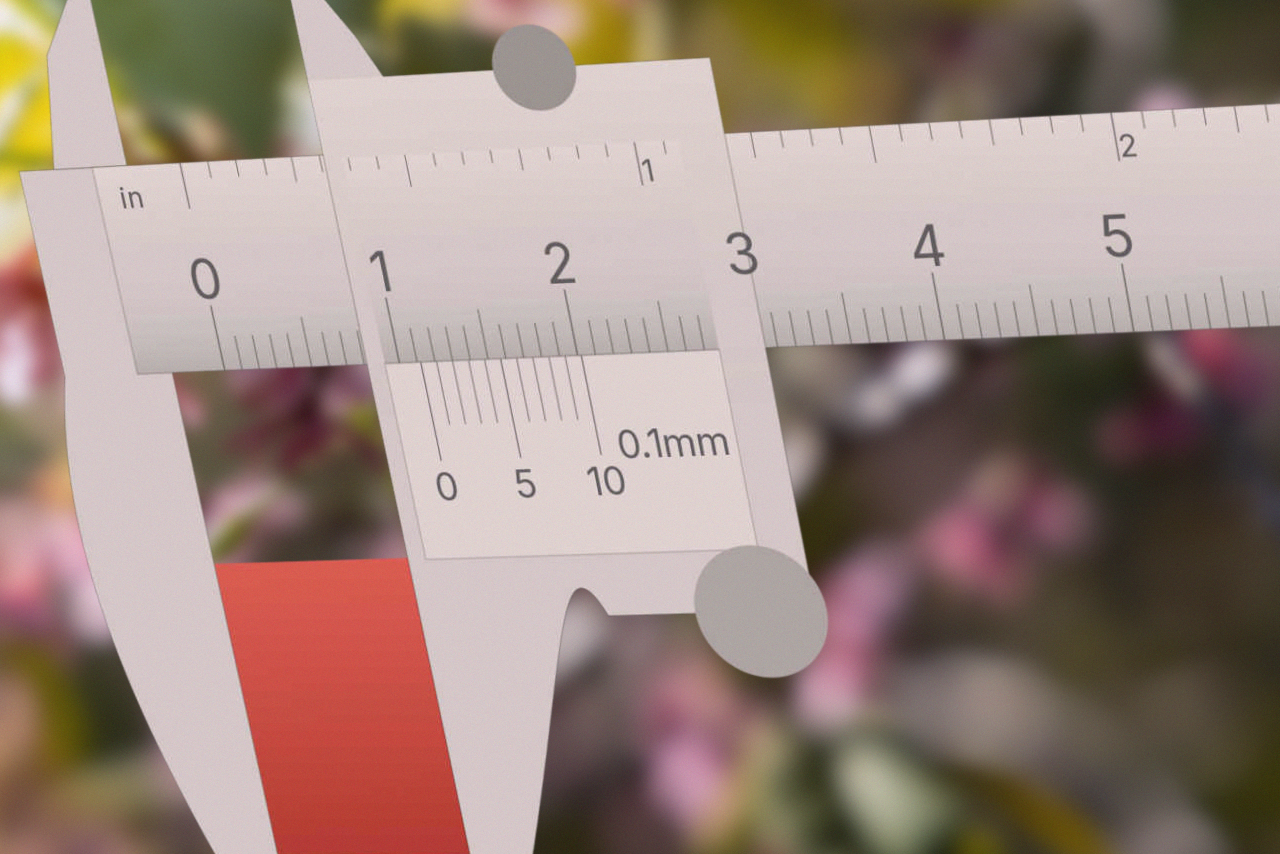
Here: 11.2mm
